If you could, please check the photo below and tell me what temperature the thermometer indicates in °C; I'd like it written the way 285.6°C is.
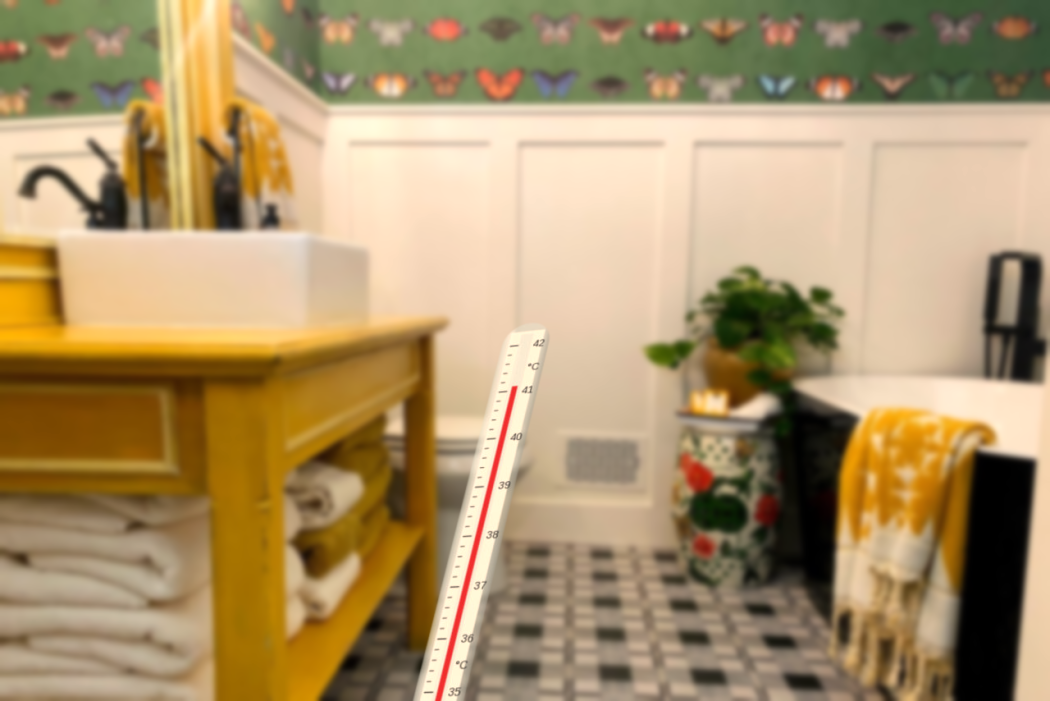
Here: 41.1°C
